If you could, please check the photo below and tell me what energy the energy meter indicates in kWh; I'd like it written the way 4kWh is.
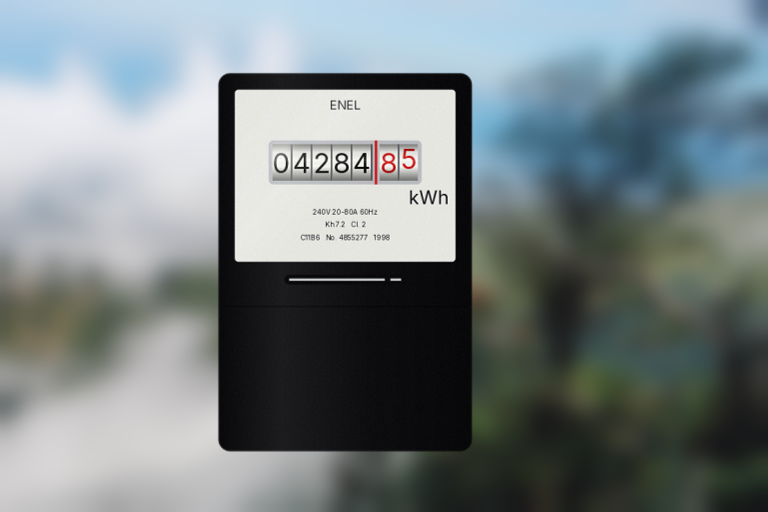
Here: 4284.85kWh
